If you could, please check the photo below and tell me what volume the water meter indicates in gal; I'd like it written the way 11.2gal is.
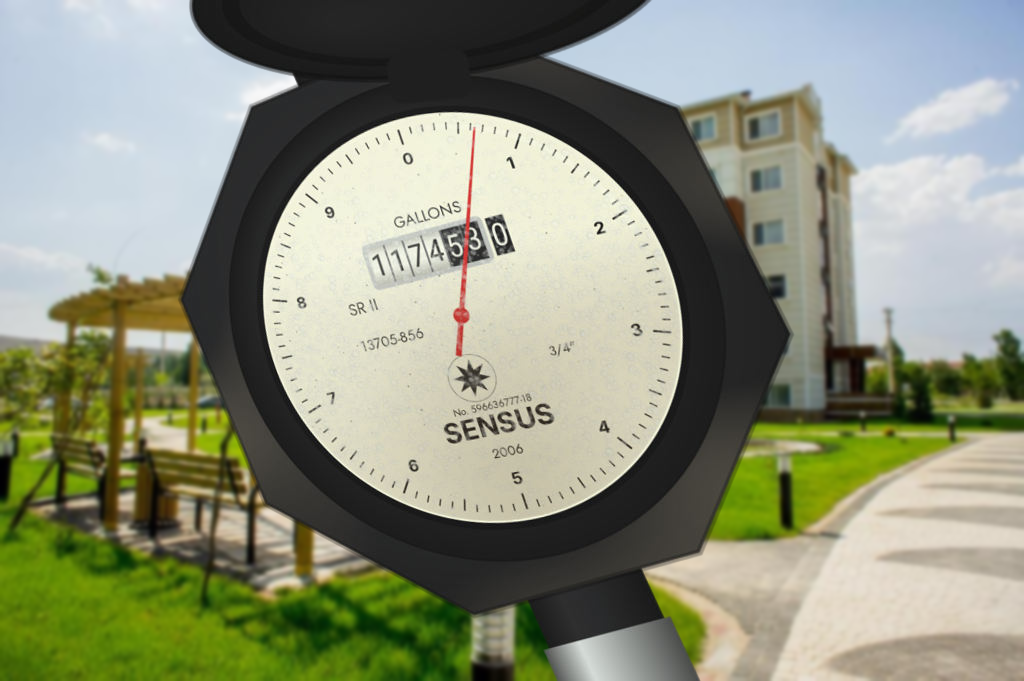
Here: 1174530.6gal
